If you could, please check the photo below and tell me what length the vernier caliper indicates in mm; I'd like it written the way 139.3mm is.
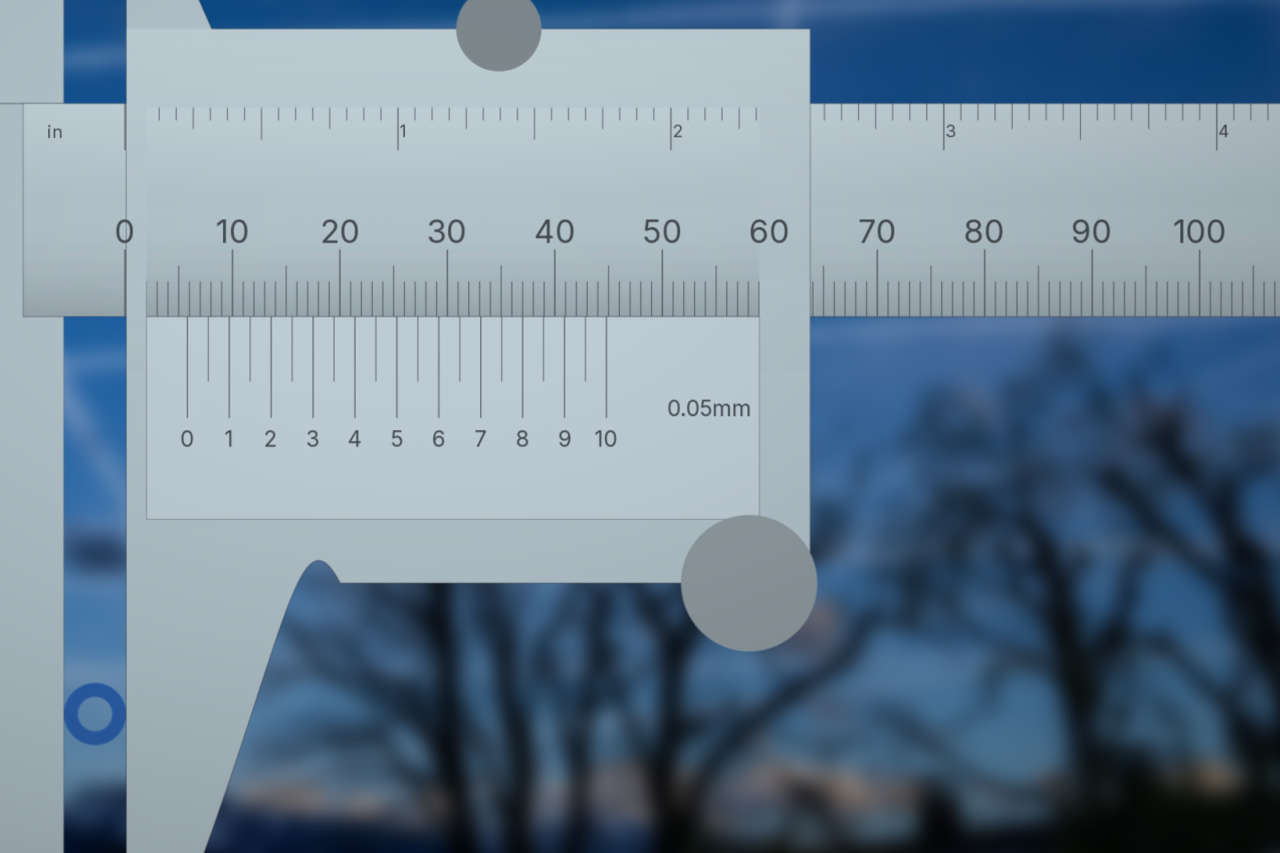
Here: 5.8mm
